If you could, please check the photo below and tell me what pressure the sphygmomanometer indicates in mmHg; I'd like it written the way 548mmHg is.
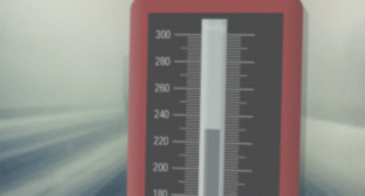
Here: 230mmHg
